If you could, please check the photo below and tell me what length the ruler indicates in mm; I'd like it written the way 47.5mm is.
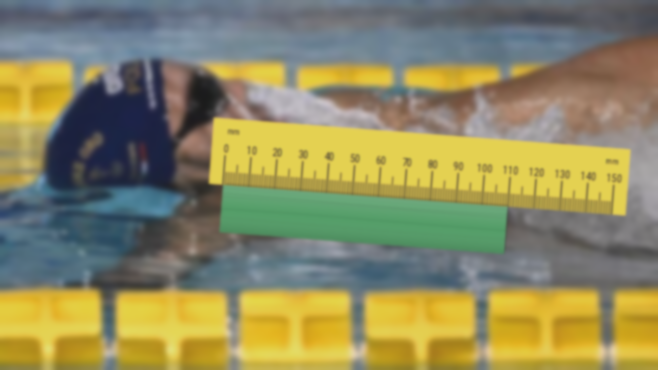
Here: 110mm
